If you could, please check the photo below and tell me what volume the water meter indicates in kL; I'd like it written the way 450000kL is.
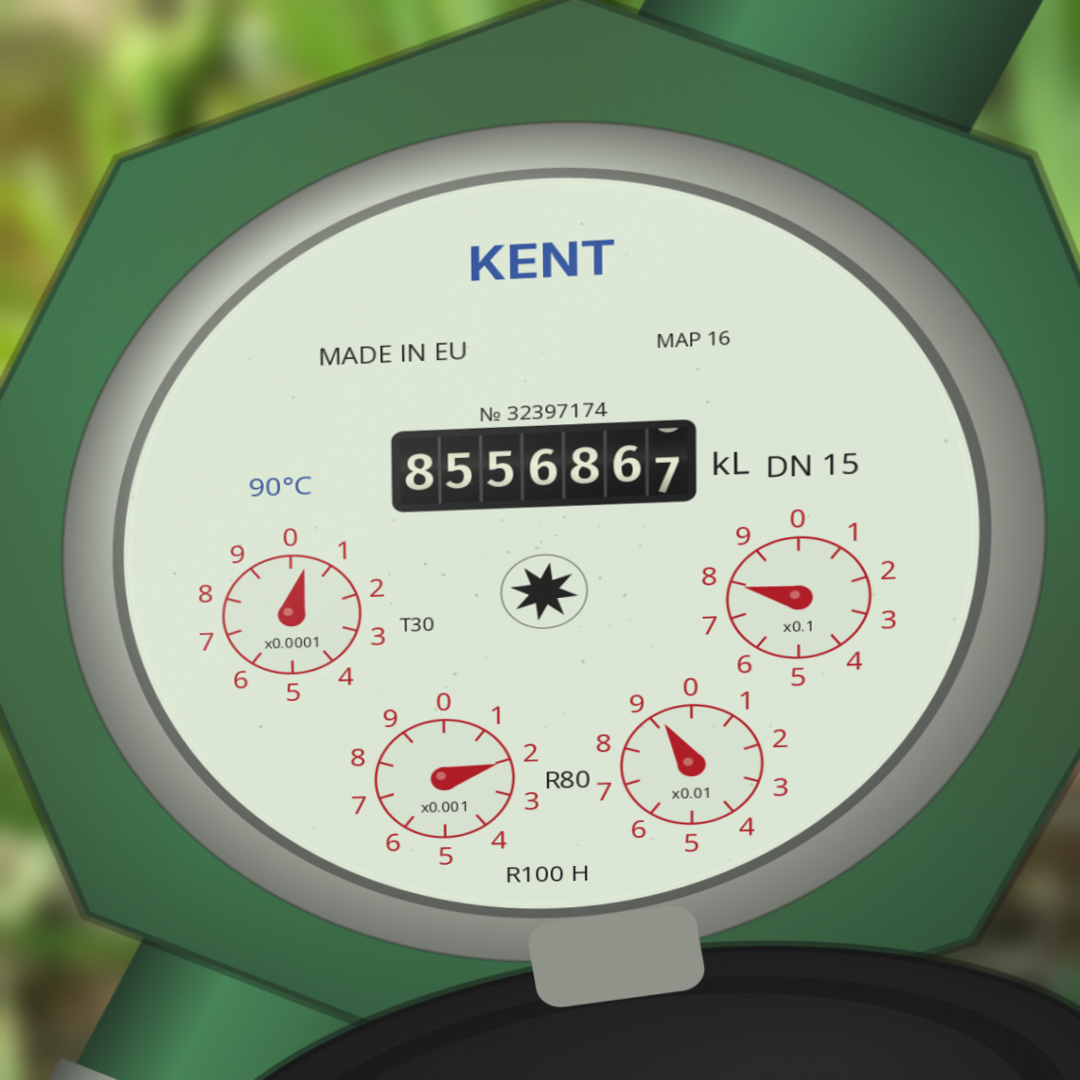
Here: 8556866.7920kL
